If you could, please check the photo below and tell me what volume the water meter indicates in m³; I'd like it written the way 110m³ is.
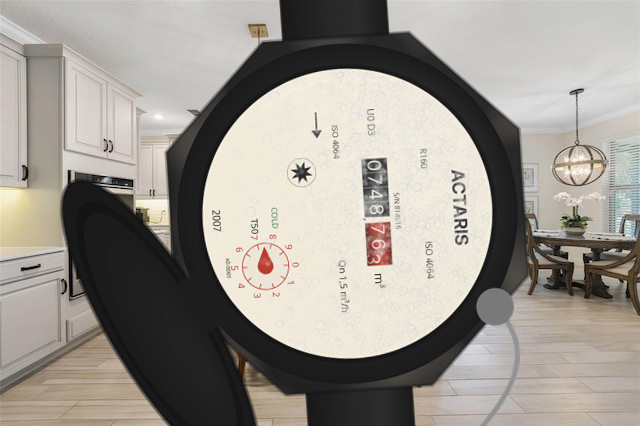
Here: 748.7627m³
